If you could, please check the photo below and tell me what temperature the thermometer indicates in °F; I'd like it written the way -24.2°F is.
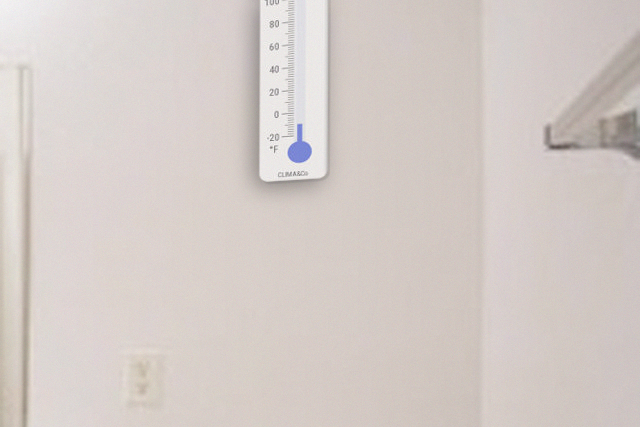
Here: -10°F
